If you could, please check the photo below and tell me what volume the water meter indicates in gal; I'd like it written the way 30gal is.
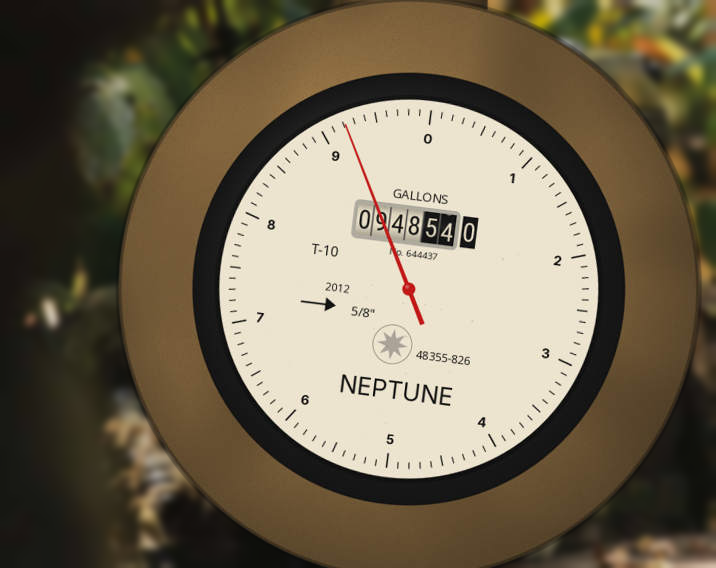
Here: 948539.2gal
